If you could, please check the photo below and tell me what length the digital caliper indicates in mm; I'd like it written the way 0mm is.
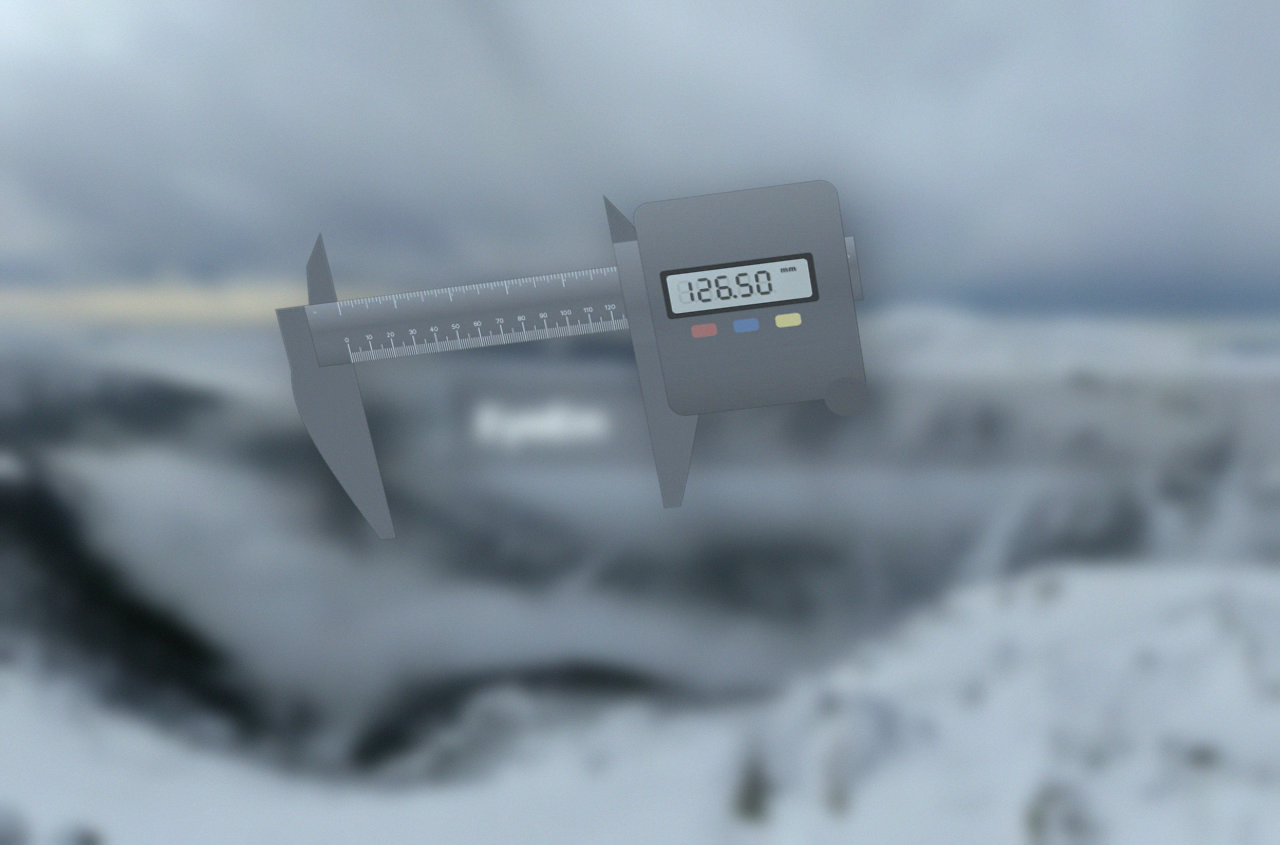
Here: 126.50mm
